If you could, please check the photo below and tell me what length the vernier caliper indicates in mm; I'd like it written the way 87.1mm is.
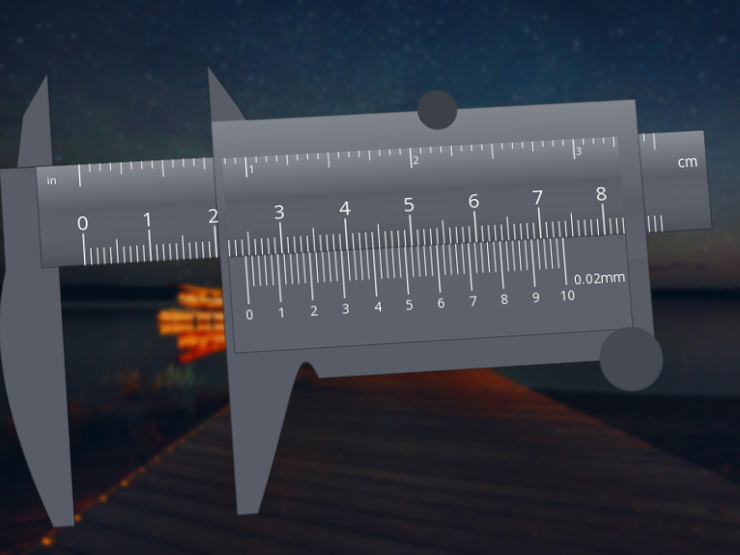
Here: 24.4mm
